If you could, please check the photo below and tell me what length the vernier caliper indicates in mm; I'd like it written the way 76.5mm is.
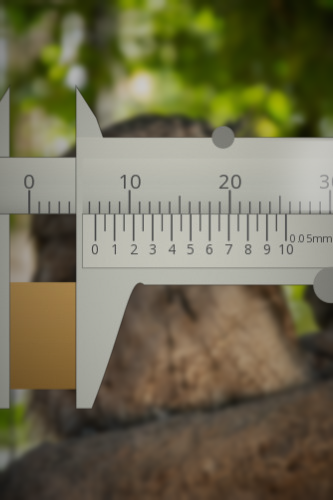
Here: 6.6mm
